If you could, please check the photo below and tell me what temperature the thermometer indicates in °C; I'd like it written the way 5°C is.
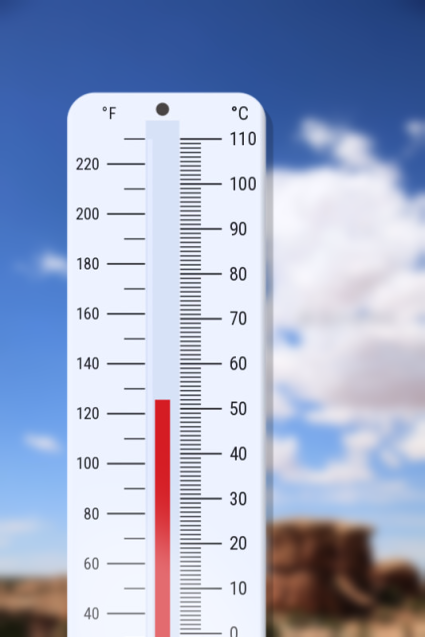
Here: 52°C
